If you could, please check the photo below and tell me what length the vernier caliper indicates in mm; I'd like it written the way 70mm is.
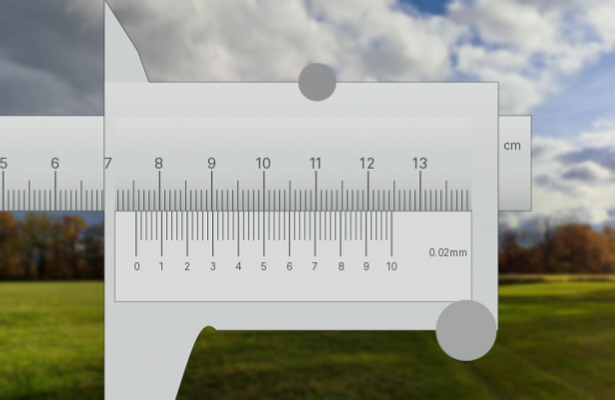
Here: 75.5mm
